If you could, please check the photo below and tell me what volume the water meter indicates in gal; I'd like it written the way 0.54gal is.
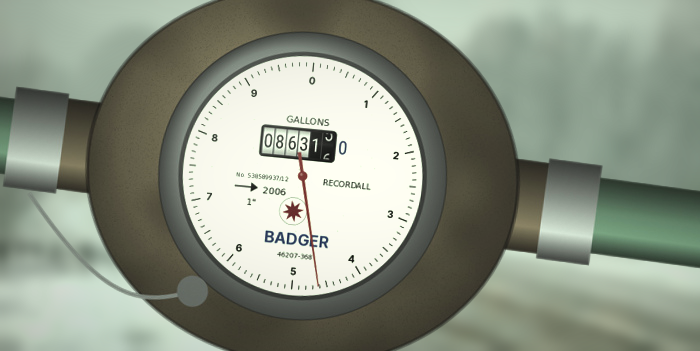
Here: 863154.6gal
